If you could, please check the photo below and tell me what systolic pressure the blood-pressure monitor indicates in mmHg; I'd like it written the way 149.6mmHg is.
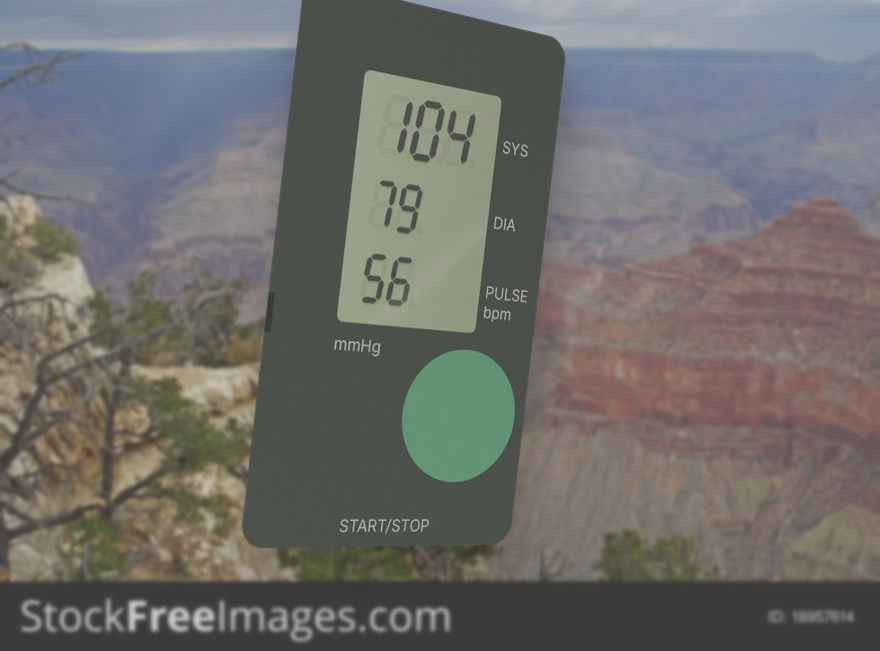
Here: 104mmHg
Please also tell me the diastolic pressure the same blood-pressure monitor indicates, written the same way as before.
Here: 79mmHg
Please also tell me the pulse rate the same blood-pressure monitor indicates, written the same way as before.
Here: 56bpm
